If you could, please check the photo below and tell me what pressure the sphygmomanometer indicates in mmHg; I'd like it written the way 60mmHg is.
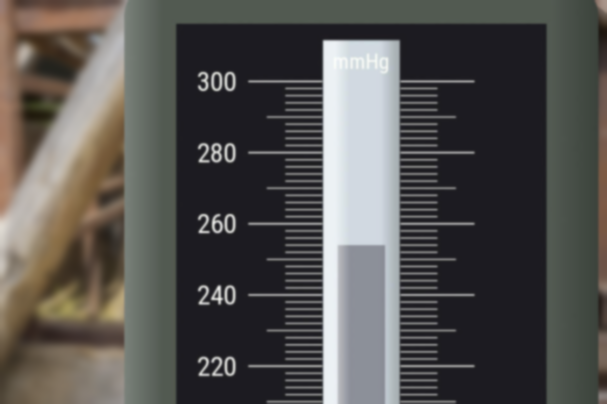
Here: 254mmHg
